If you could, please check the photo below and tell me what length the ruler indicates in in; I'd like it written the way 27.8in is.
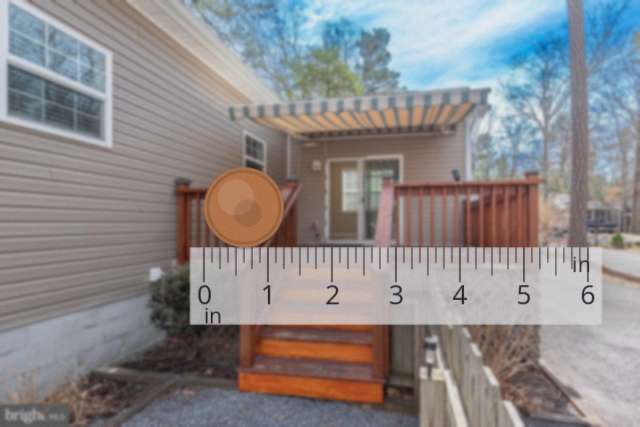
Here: 1.25in
